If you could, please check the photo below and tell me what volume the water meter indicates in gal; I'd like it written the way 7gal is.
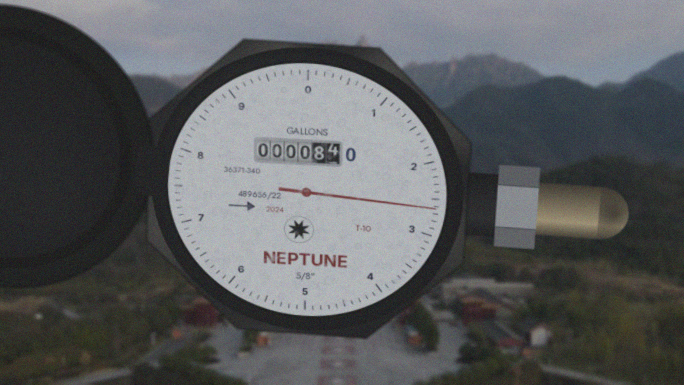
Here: 842.6gal
